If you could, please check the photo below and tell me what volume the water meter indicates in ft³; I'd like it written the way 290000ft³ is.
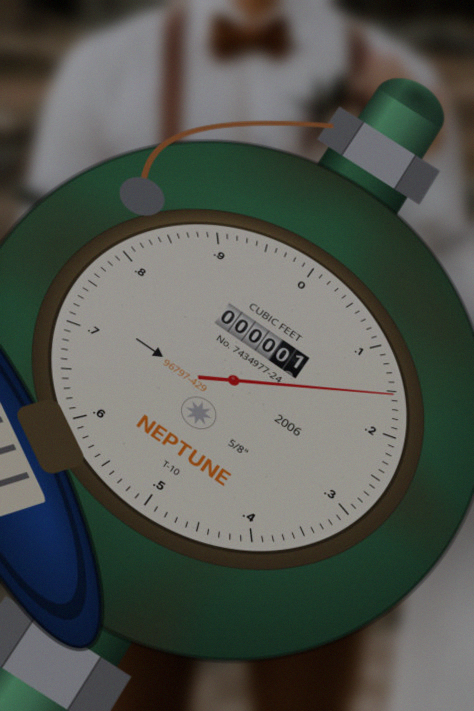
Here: 1.15ft³
